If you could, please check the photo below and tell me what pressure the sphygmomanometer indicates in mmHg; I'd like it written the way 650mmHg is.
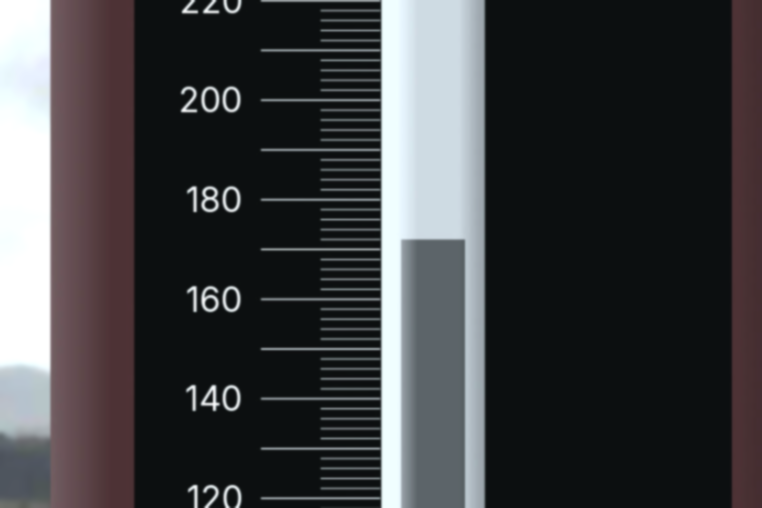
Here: 172mmHg
